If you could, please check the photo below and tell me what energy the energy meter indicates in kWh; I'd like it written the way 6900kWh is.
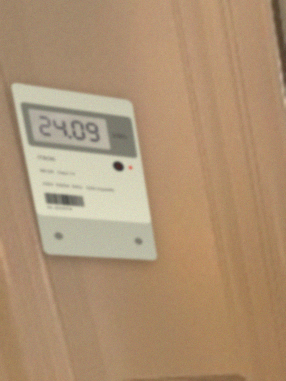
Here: 24.09kWh
